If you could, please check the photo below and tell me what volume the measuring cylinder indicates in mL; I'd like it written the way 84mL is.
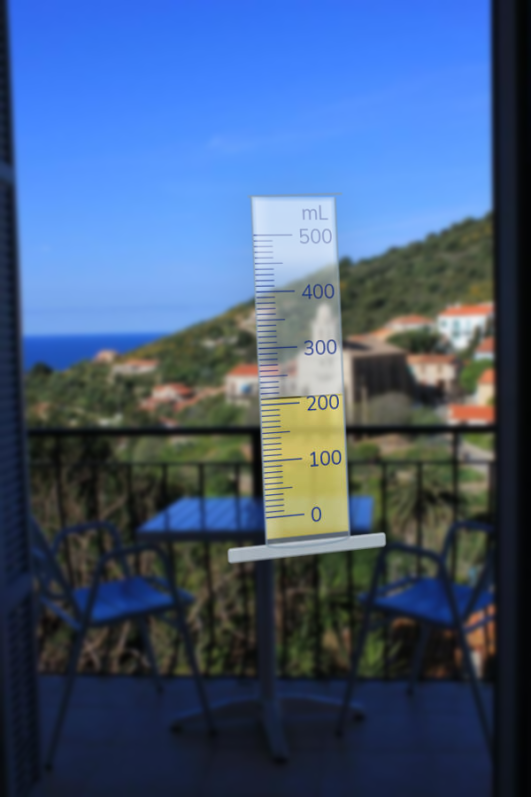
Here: 210mL
